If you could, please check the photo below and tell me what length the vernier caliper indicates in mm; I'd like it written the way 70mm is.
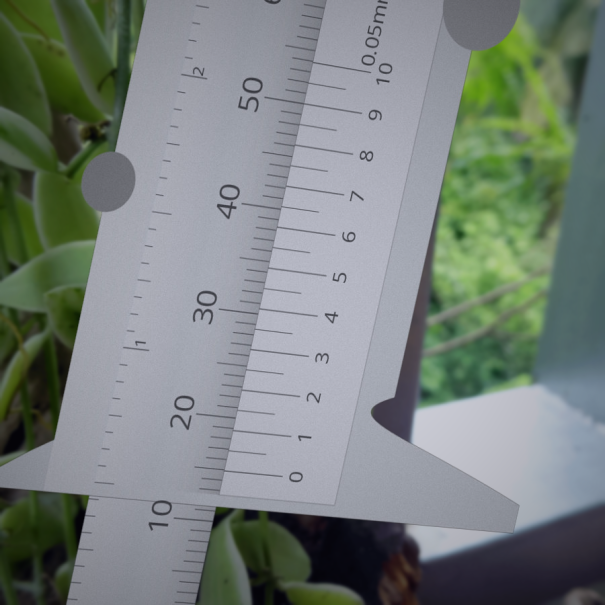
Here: 14.9mm
